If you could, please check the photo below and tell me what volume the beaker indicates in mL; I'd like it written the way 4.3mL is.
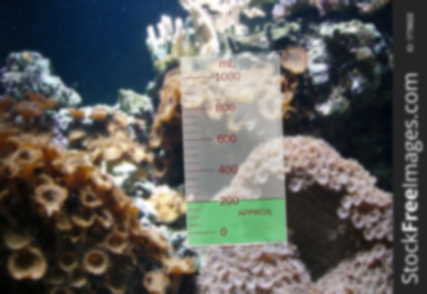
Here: 200mL
